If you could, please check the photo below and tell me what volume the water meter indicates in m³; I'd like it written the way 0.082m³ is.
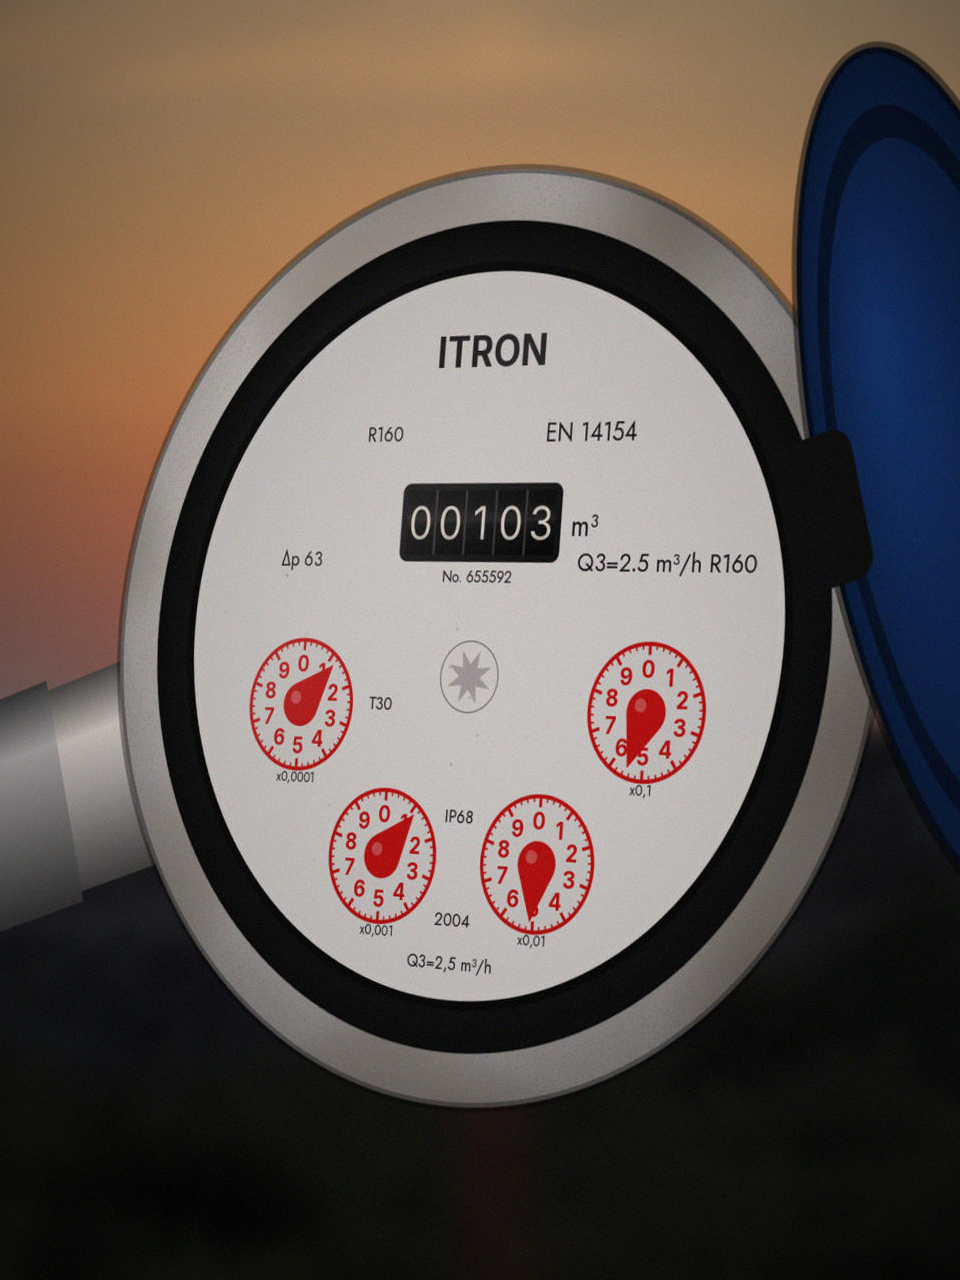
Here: 103.5511m³
